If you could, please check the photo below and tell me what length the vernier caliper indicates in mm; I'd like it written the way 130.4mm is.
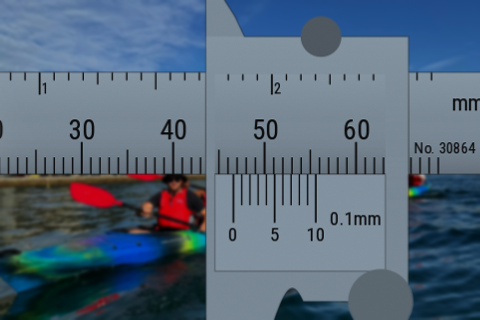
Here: 46.6mm
